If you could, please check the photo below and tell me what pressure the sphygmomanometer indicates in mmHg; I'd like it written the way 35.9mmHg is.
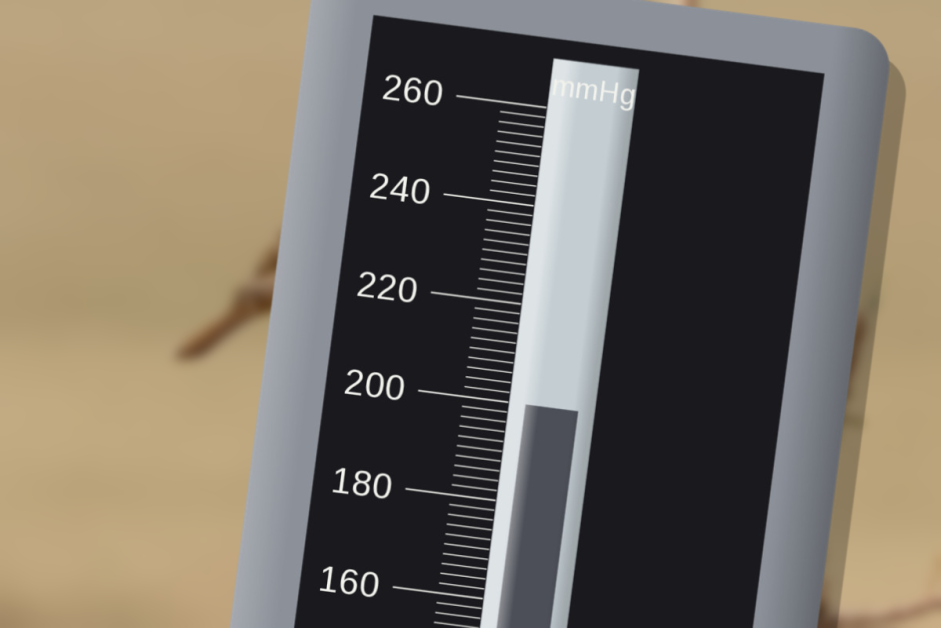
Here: 200mmHg
